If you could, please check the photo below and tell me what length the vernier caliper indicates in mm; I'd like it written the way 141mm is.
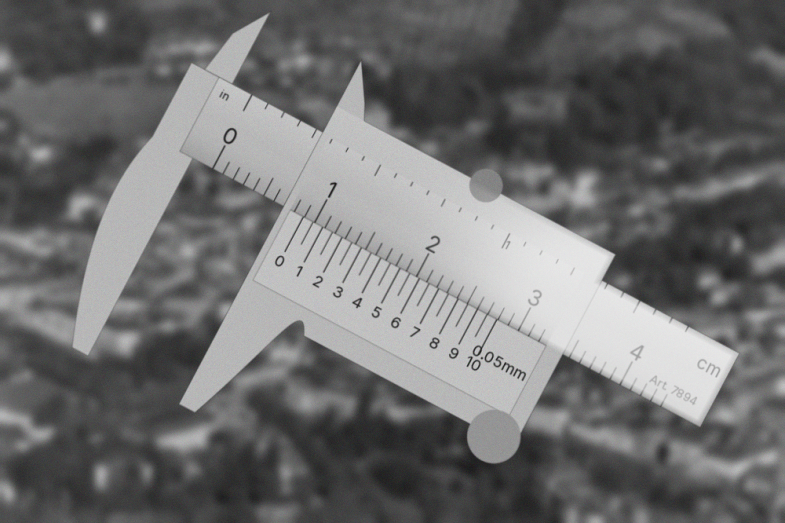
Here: 8.9mm
